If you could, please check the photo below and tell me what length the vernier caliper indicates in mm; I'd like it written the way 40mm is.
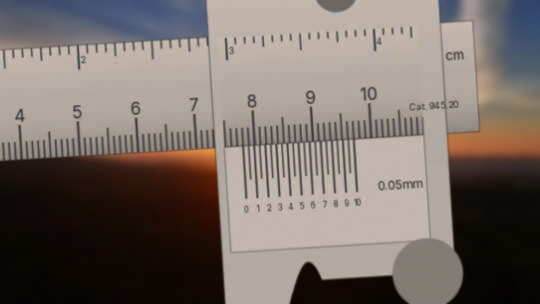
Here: 78.0mm
